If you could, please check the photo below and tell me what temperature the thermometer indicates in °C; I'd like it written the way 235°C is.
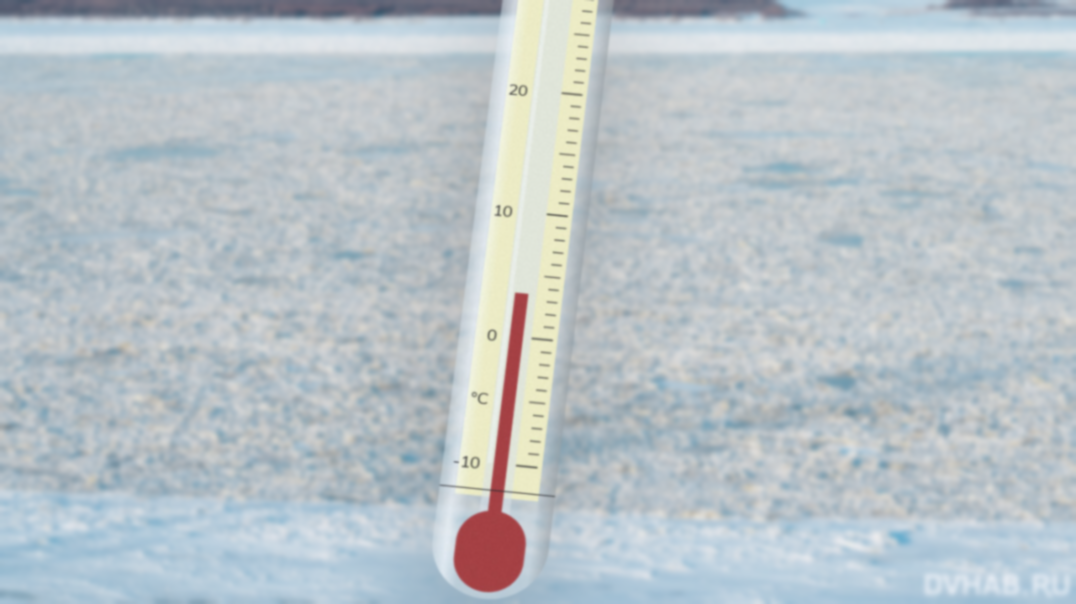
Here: 3.5°C
